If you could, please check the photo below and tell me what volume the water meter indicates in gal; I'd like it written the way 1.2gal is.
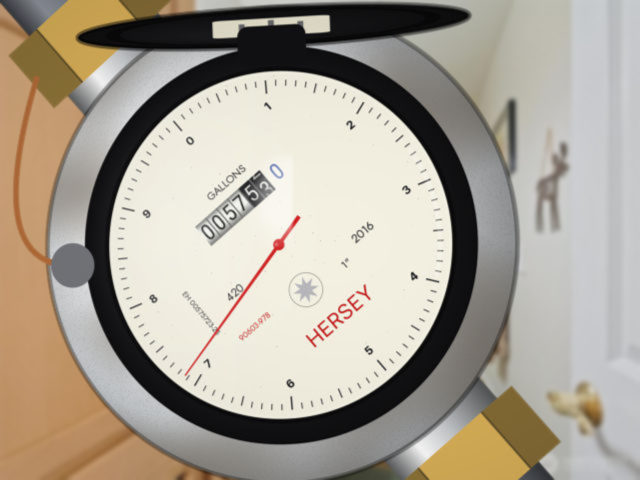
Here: 57527.1gal
